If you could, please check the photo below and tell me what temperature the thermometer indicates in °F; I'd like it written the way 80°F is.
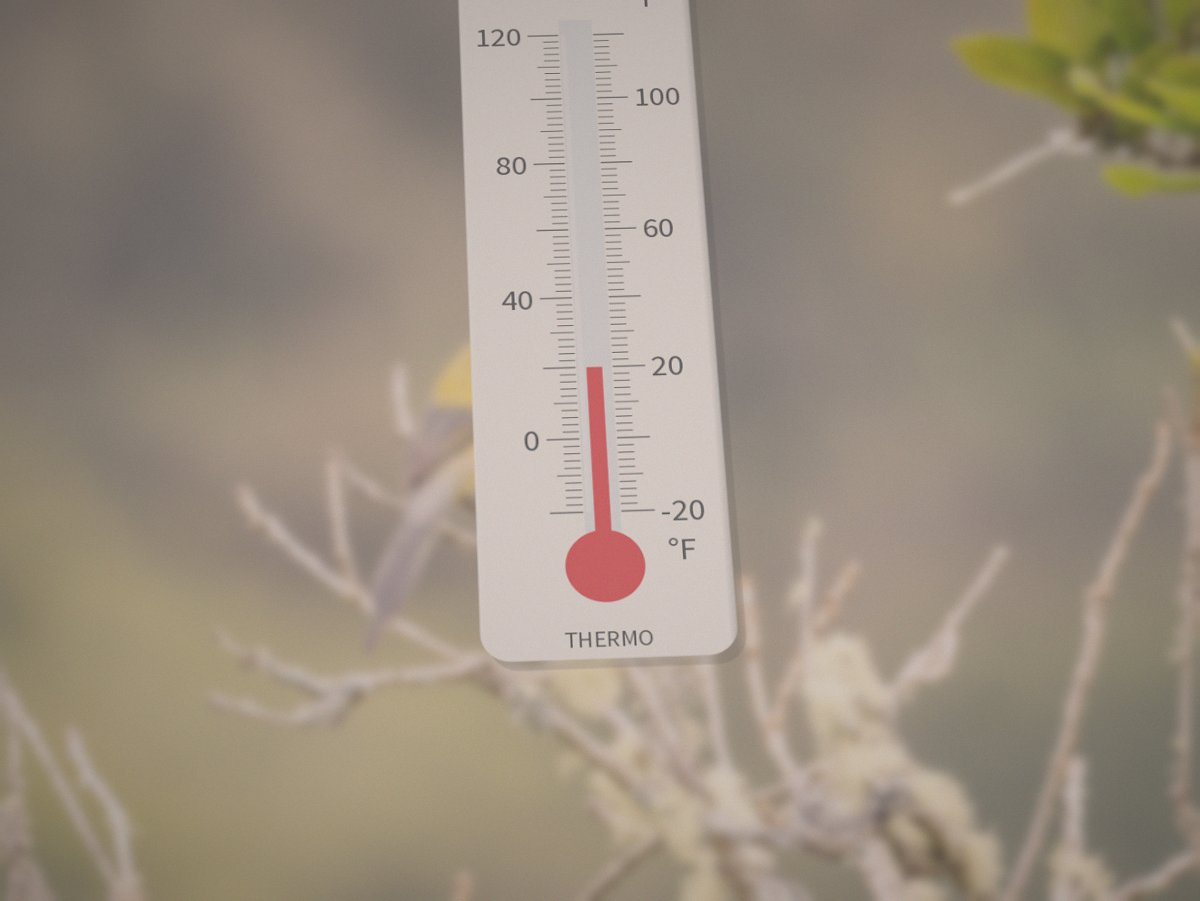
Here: 20°F
